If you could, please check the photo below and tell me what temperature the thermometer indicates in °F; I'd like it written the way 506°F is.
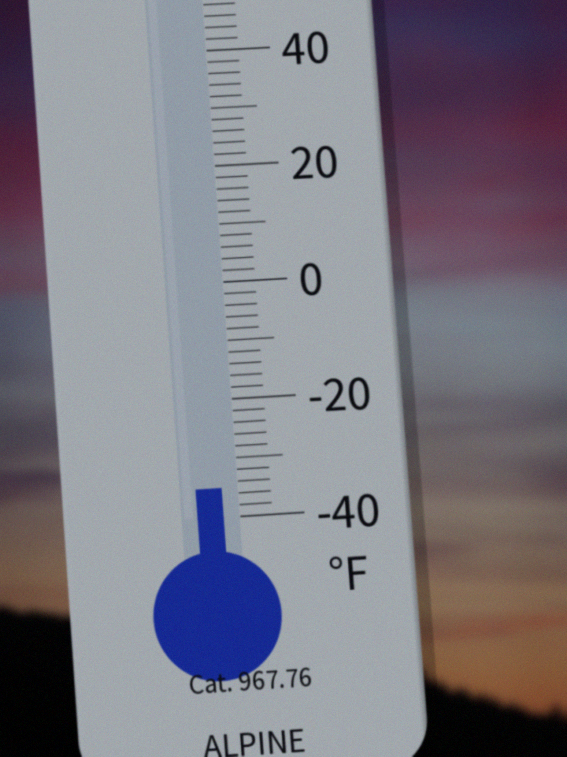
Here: -35°F
